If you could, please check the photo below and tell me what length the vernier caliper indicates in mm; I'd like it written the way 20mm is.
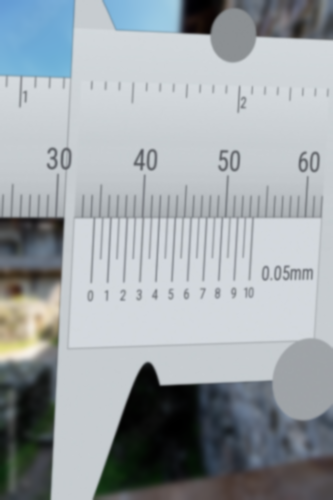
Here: 34.4mm
